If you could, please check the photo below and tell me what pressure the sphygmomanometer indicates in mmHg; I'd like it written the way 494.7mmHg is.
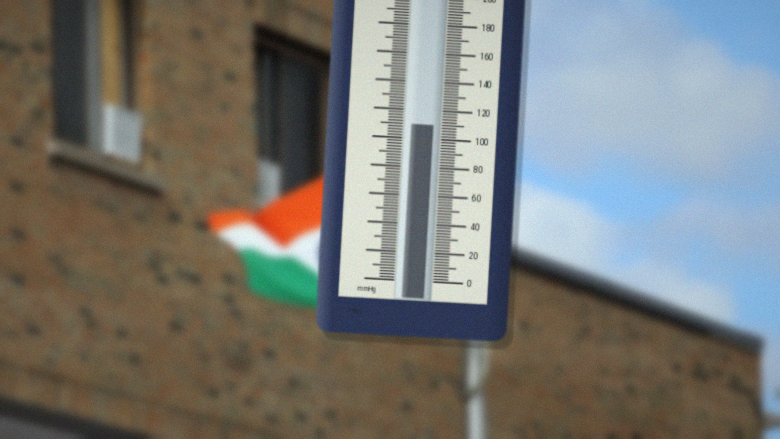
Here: 110mmHg
